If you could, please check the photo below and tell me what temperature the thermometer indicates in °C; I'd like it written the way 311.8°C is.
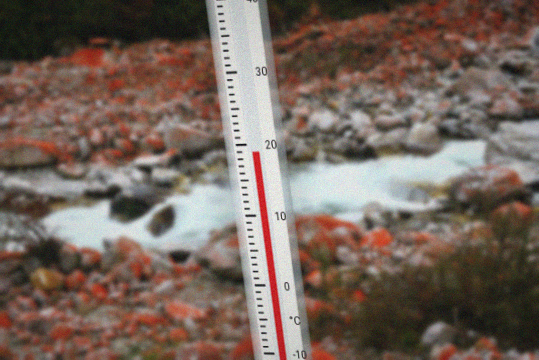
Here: 19°C
